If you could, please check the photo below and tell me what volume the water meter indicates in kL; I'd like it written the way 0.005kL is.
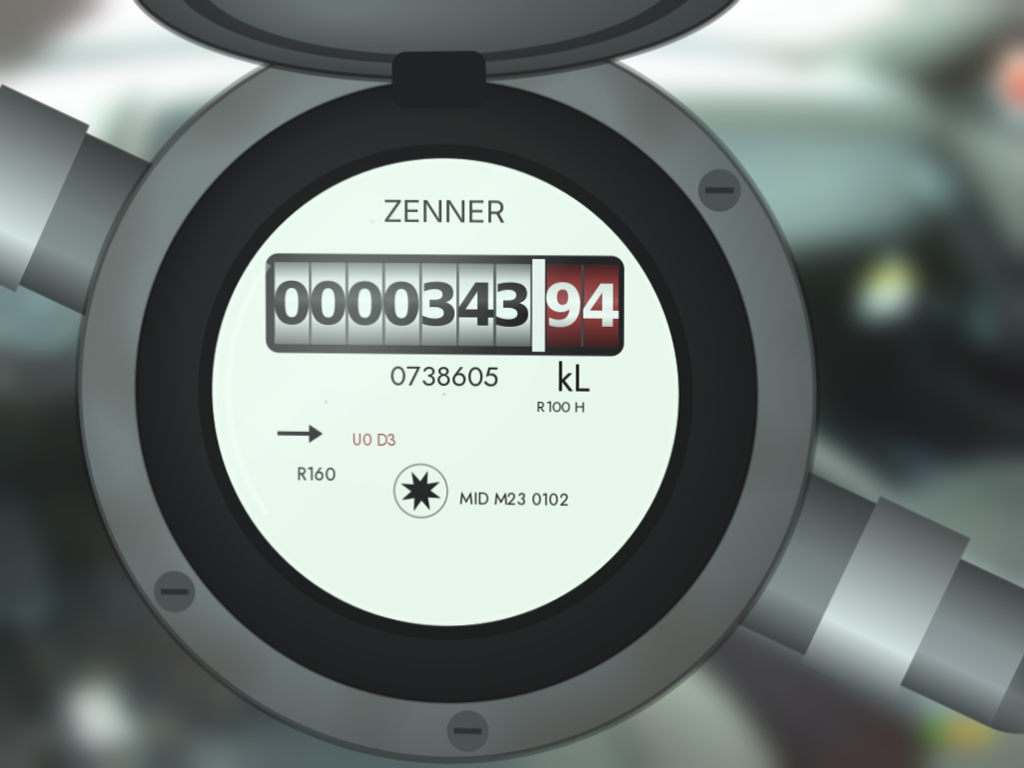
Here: 343.94kL
